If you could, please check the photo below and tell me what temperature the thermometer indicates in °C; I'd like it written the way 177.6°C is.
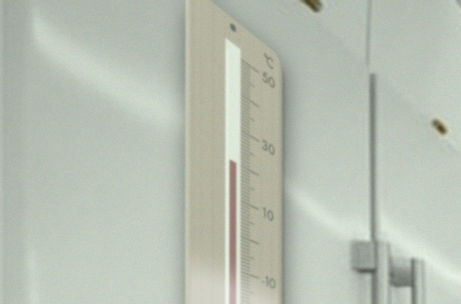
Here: 20°C
